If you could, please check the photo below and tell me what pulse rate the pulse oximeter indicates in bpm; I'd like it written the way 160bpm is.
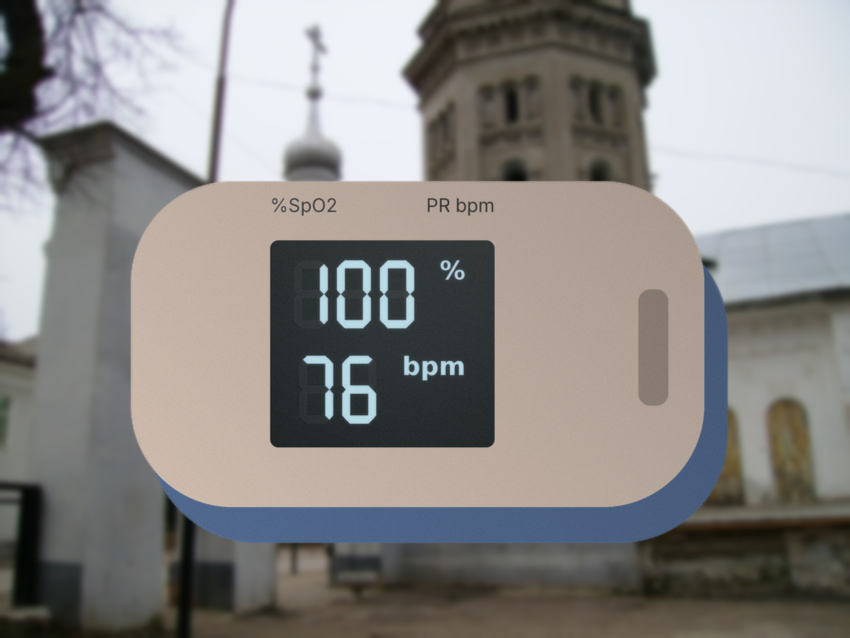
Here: 76bpm
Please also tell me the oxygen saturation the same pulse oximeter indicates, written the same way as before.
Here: 100%
